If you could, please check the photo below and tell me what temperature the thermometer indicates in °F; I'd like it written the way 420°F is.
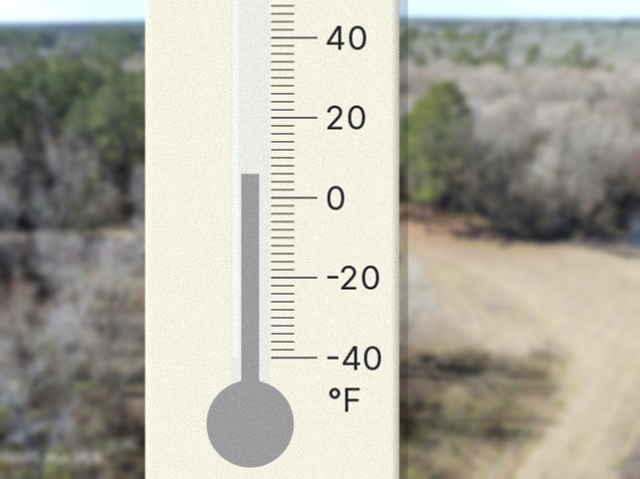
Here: 6°F
